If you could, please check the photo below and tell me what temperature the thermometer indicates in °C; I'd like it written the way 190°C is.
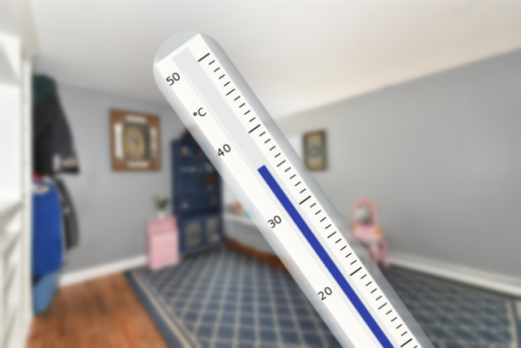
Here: 36°C
